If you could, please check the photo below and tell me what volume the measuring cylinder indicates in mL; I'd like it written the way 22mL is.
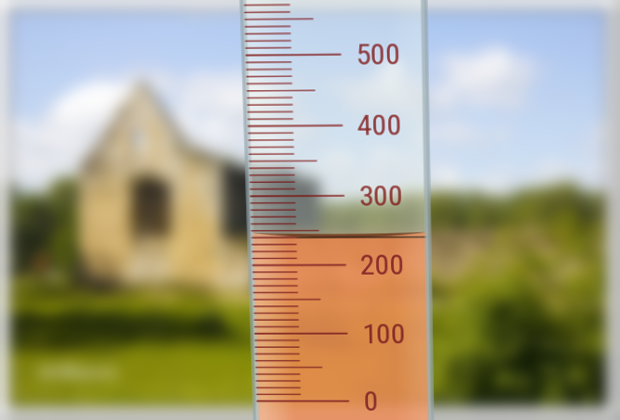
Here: 240mL
